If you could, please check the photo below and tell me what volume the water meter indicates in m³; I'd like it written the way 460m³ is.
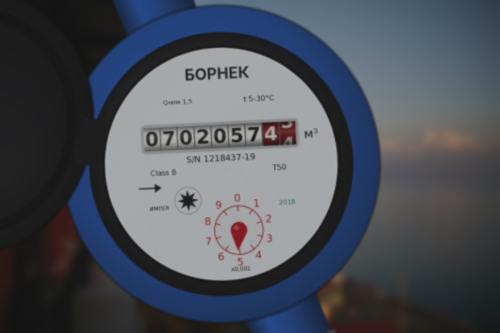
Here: 702057.435m³
